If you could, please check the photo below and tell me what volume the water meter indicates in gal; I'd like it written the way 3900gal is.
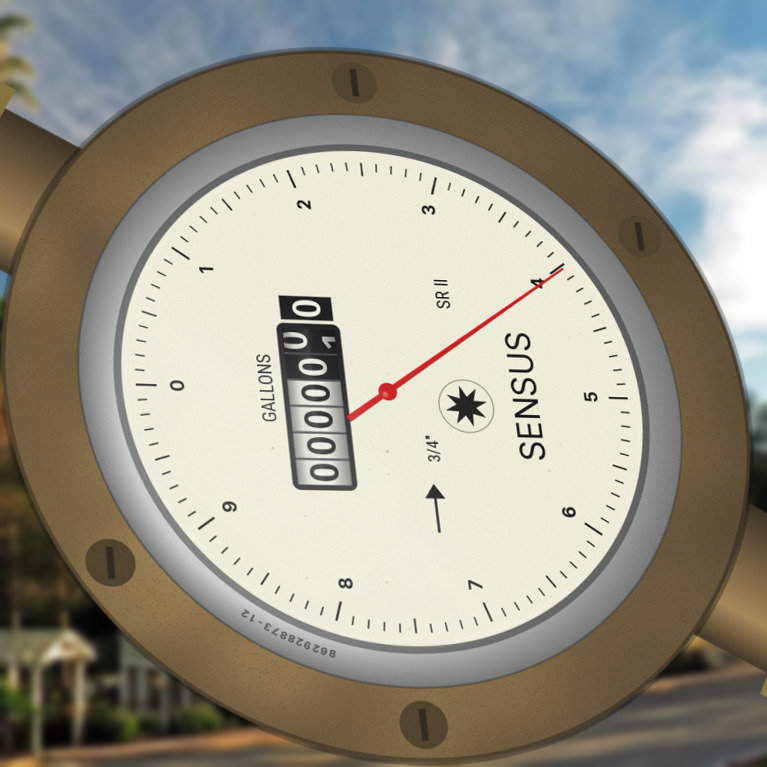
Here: 4.0gal
